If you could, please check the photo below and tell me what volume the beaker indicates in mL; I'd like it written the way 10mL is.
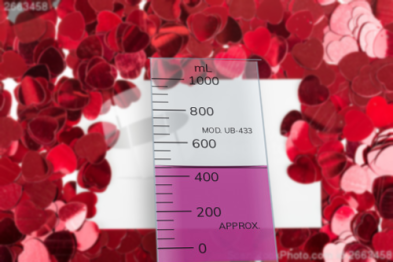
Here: 450mL
